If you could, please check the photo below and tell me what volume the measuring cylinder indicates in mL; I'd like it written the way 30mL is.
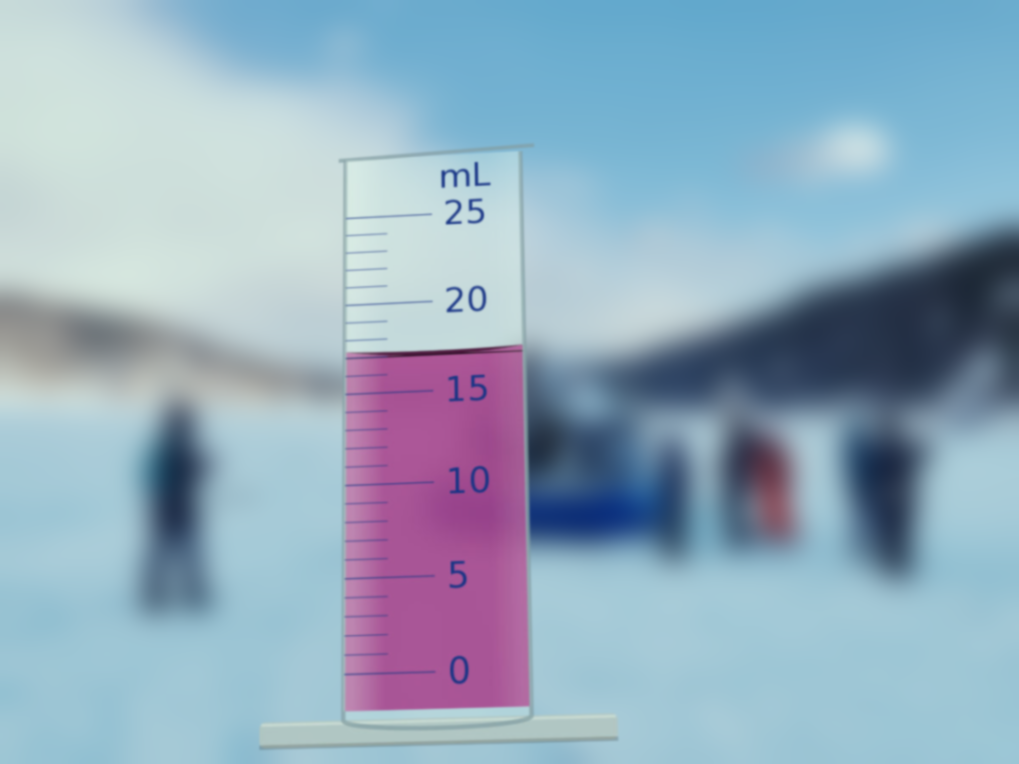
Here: 17mL
